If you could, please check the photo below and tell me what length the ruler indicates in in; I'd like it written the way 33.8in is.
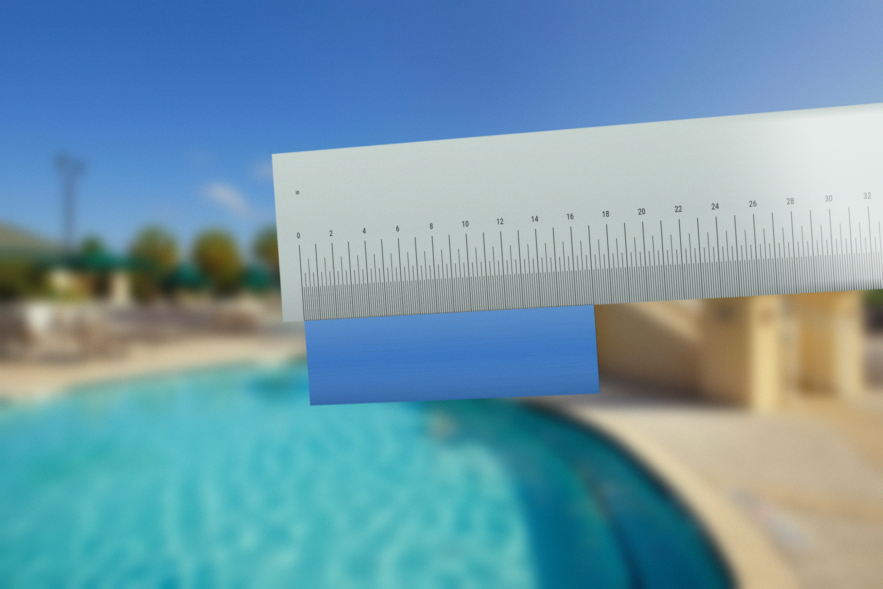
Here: 17in
